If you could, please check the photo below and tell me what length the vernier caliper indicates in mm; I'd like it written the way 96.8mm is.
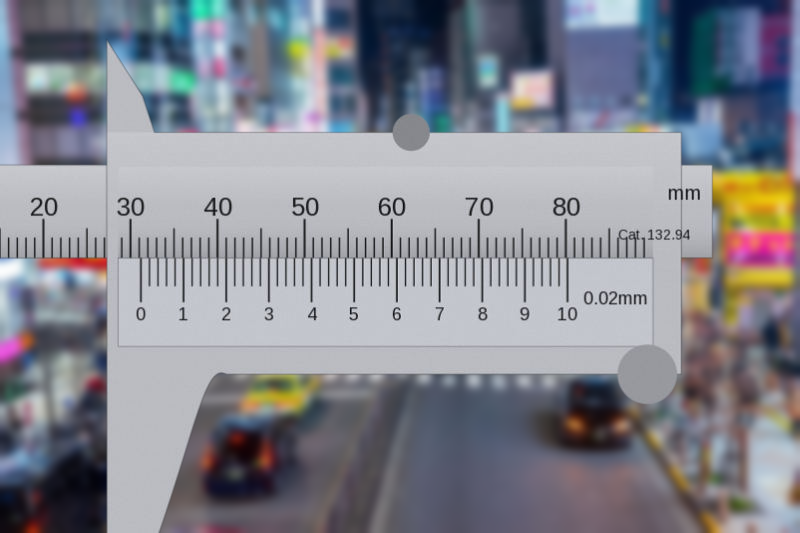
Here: 31.2mm
